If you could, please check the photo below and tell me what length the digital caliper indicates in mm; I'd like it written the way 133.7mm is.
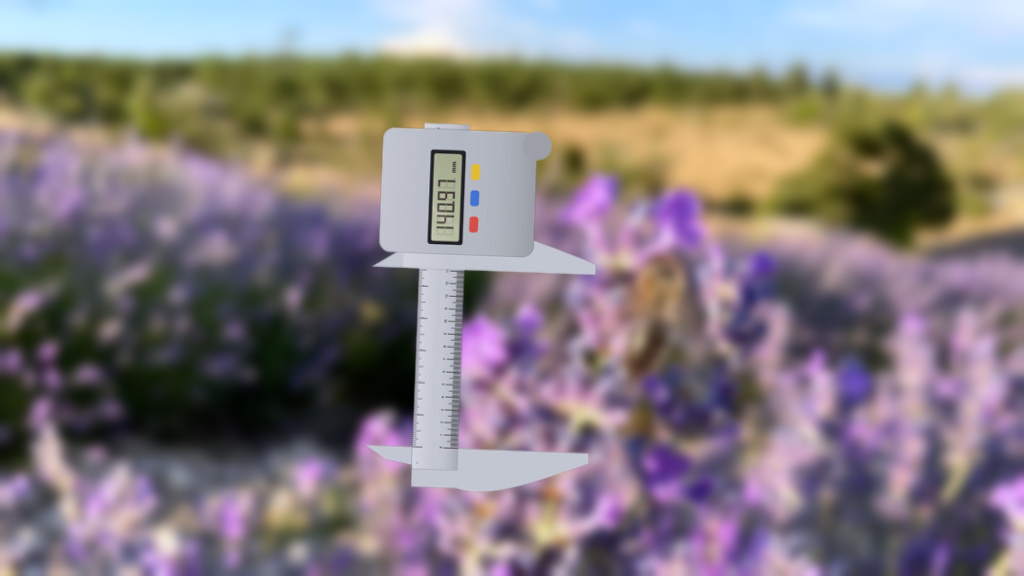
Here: 140.97mm
